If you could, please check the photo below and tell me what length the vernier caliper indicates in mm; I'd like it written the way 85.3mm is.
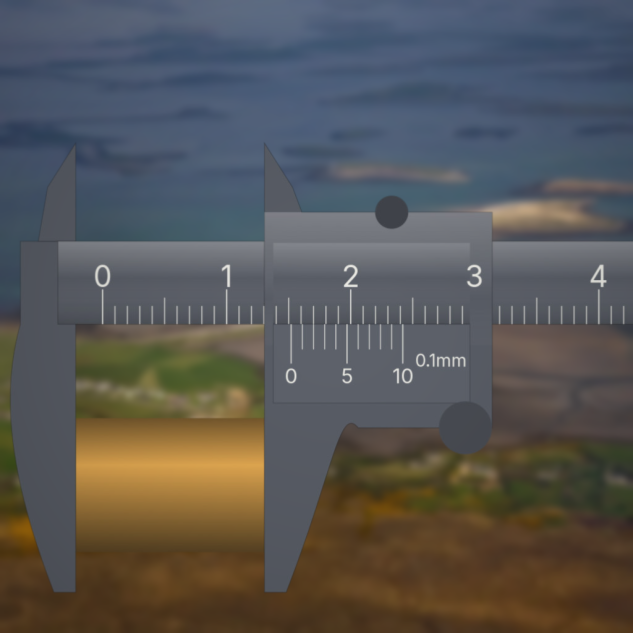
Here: 15.2mm
